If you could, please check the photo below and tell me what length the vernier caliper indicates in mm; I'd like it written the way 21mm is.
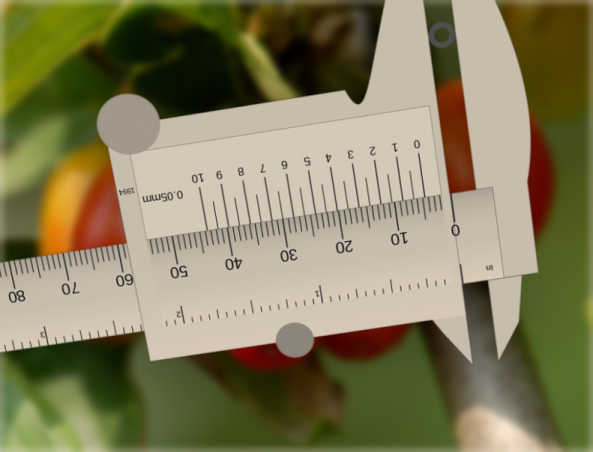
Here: 4.6mm
